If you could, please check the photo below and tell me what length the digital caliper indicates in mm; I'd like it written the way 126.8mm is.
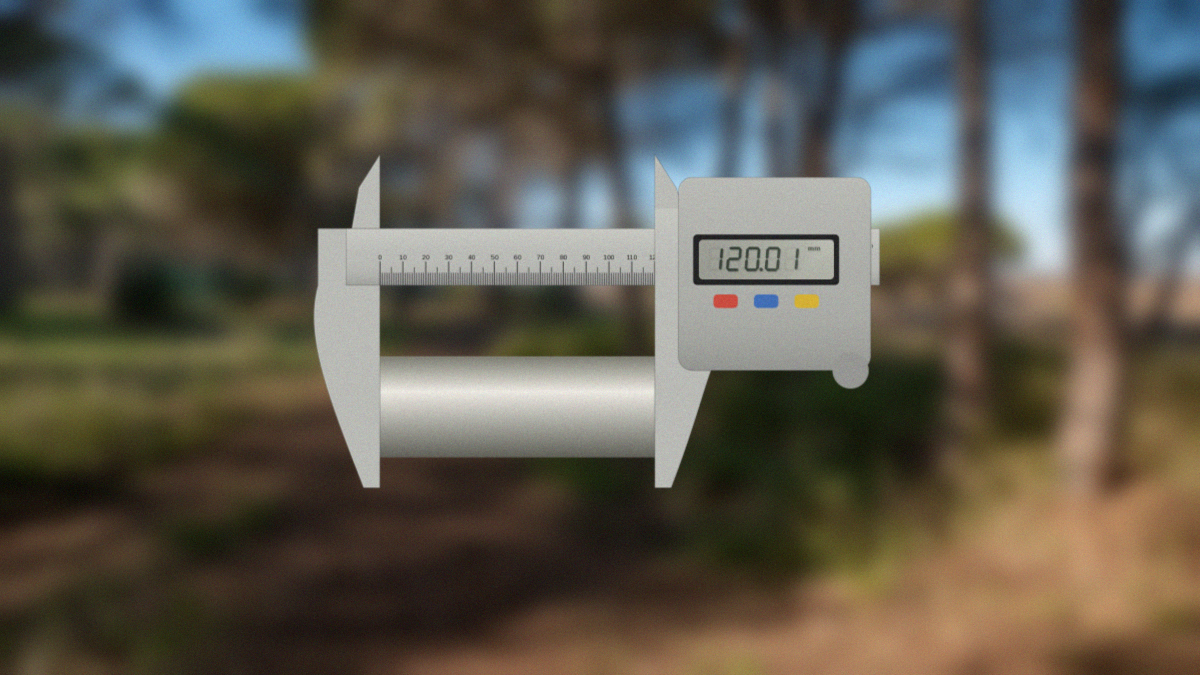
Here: 120.01mm
